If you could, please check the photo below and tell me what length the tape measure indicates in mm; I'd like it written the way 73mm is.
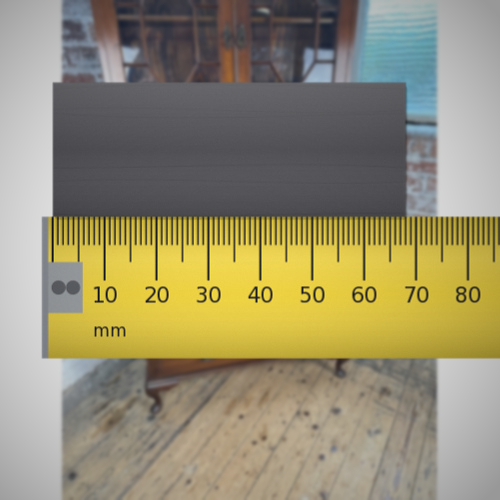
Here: 68mm
